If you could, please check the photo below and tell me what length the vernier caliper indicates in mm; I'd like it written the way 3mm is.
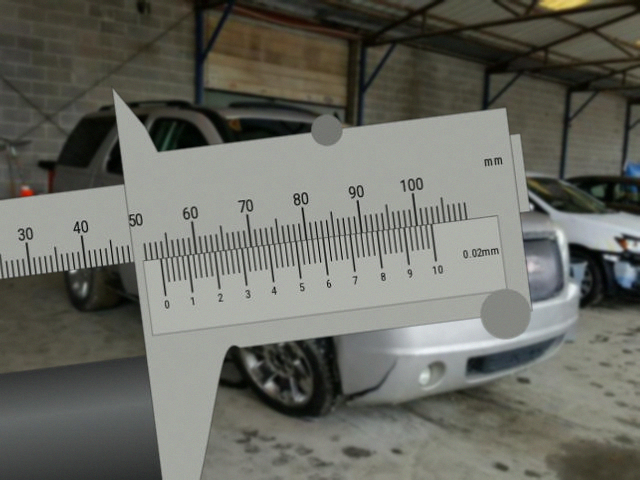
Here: 53.6mm
